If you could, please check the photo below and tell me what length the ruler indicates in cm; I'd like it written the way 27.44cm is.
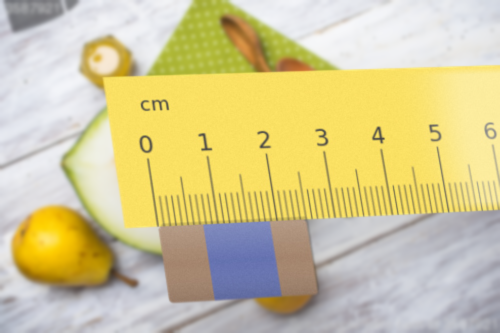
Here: 2.5cm
